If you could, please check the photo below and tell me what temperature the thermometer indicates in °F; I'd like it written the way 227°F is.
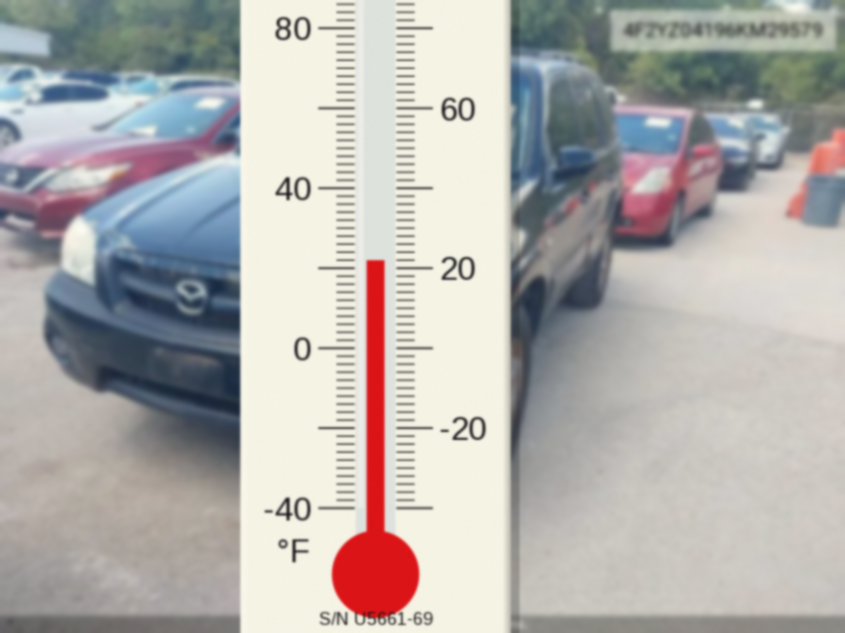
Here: 22°F
